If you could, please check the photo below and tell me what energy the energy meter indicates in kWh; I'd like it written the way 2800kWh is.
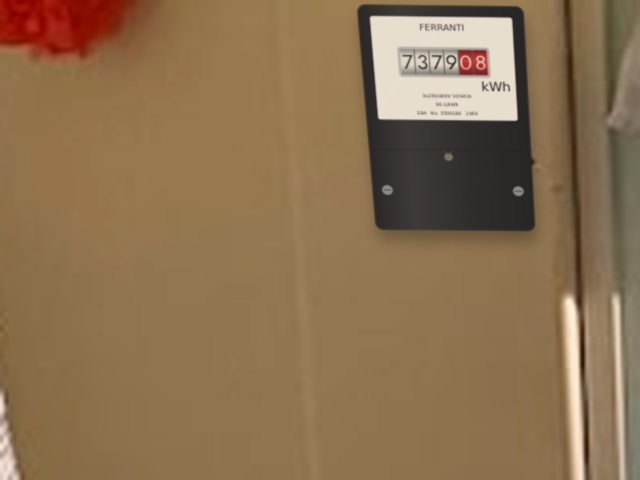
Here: 7379.08kWh
